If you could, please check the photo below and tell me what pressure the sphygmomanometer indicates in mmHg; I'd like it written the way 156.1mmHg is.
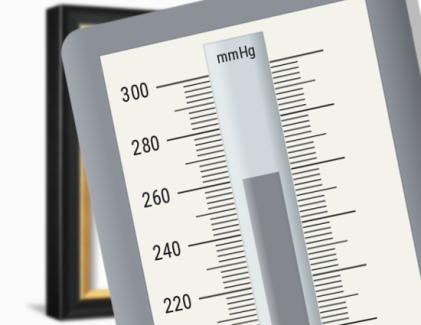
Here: 260mmHg
